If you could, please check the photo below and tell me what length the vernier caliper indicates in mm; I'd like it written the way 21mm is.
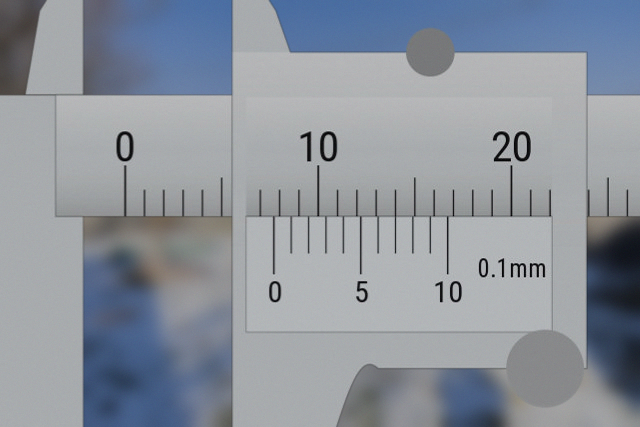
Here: 7.7mm
